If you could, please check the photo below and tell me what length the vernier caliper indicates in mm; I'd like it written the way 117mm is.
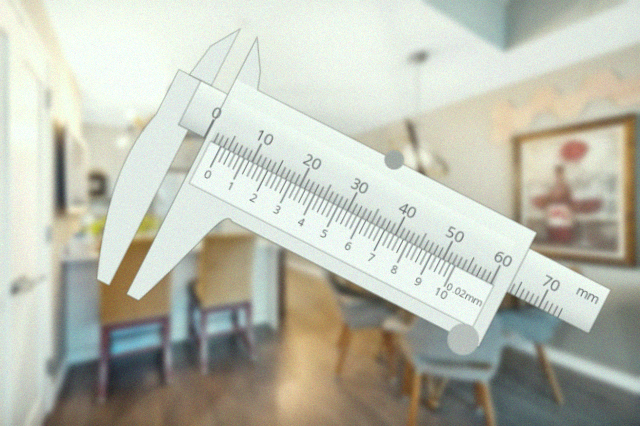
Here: 3.5mm
